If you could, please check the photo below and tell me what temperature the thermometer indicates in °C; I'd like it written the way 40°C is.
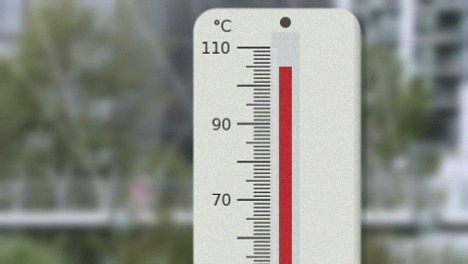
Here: 105°C
